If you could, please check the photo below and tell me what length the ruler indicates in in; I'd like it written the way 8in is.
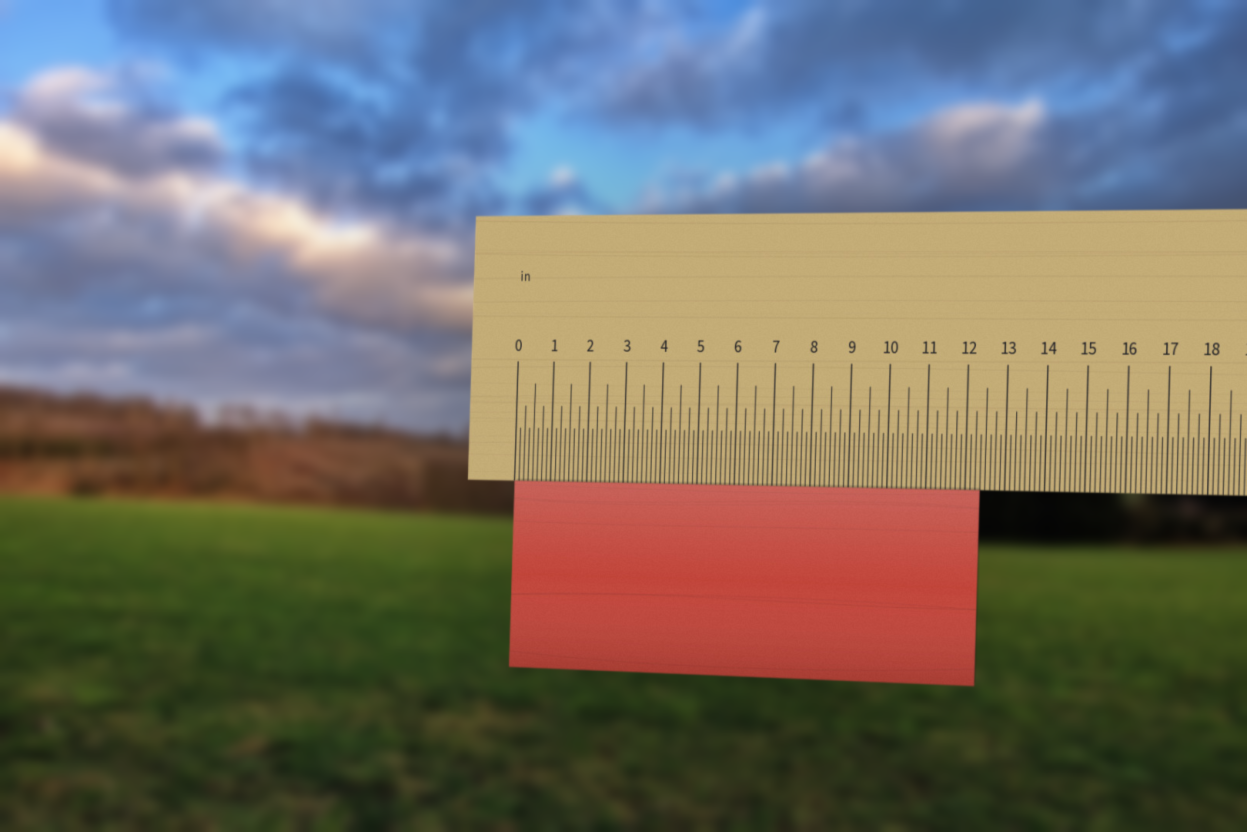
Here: 12.375in
